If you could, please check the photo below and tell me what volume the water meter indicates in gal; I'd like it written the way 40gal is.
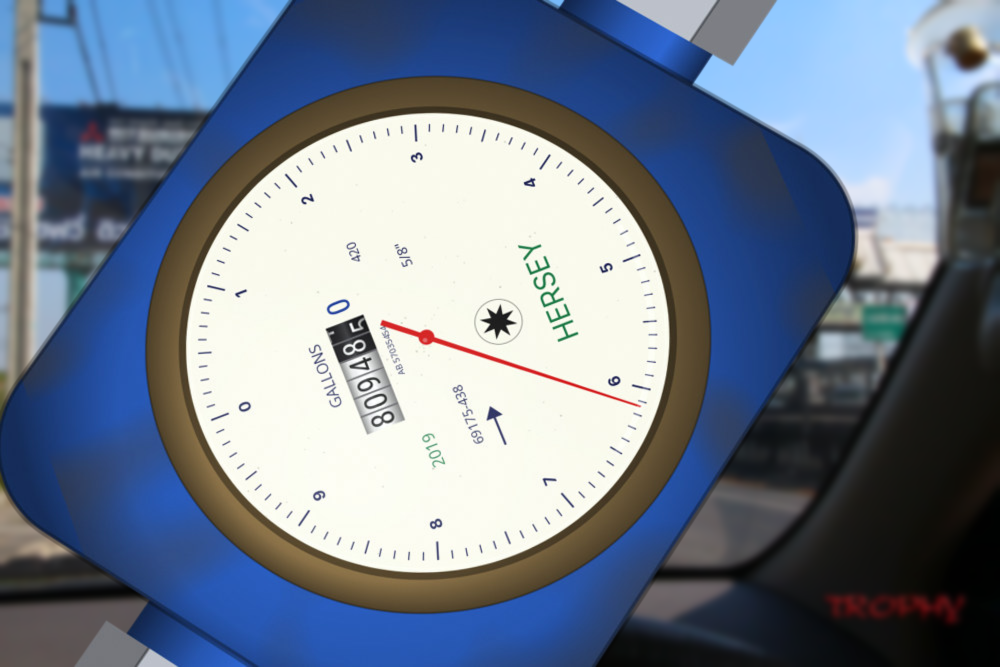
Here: 8094846.1gal
